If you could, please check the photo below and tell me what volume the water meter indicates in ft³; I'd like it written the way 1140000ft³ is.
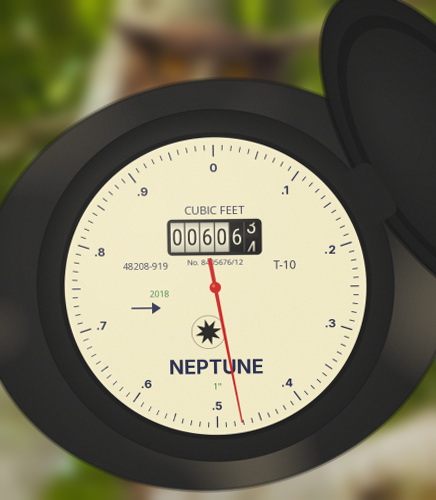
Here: 6063.47ft³
